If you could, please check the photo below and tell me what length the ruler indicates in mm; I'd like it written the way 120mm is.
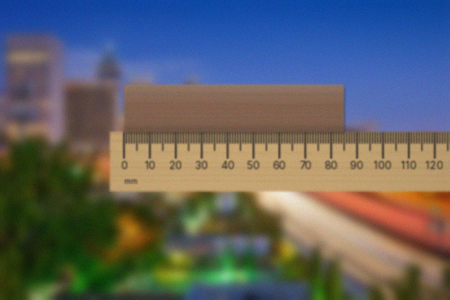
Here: 85mm
